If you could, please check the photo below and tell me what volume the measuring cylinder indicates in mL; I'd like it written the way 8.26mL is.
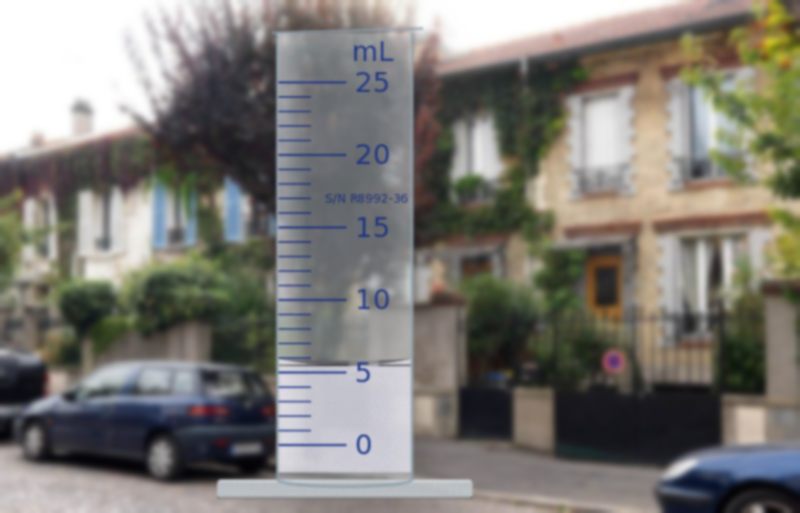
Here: 5.5mL
